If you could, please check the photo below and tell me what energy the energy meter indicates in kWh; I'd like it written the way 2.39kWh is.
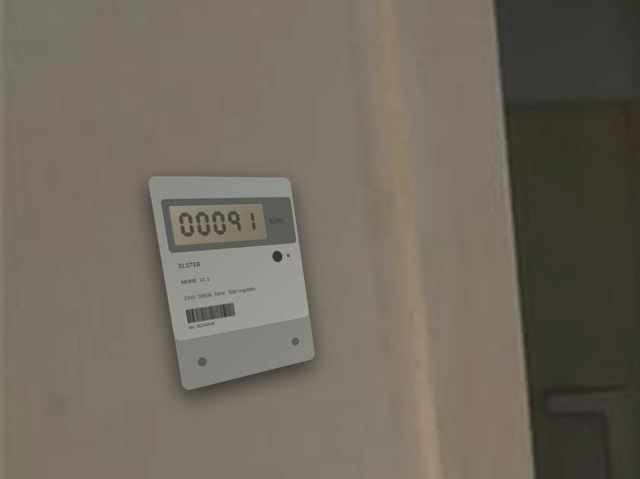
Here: 91kWh
